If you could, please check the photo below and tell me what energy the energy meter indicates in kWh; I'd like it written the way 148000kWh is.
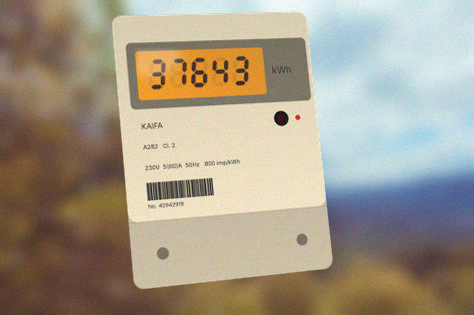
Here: 37643kWh
